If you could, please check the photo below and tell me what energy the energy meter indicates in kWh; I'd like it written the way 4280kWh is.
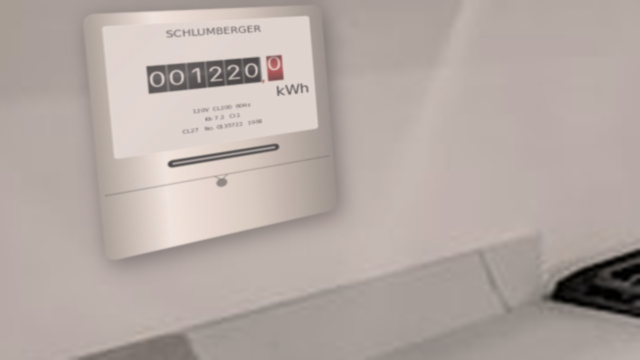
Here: 1220.0kWh
